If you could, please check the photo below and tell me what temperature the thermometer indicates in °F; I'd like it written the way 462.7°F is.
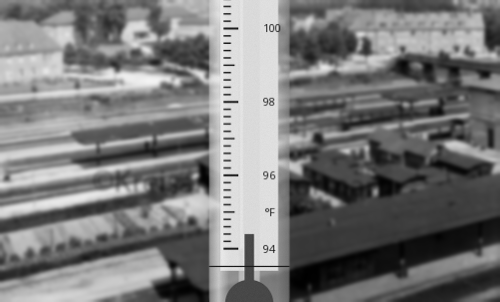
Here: 94.4°F
